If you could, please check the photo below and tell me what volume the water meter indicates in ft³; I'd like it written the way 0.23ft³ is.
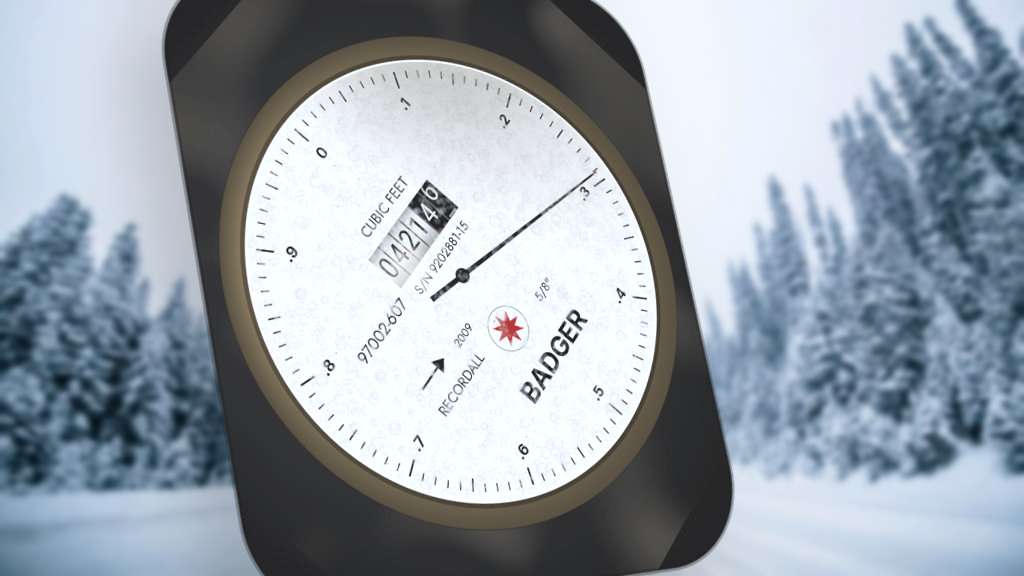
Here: 42146.29ft³
